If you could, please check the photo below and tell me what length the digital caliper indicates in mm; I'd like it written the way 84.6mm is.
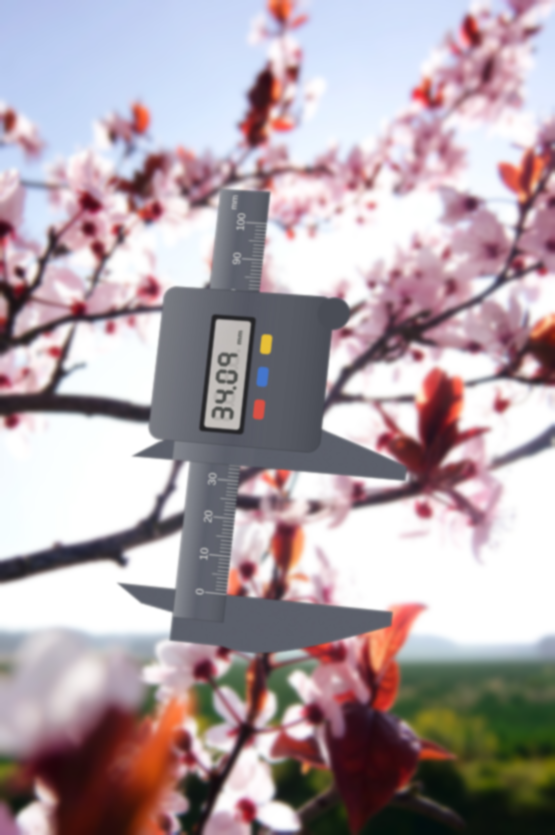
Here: 34.09mm
